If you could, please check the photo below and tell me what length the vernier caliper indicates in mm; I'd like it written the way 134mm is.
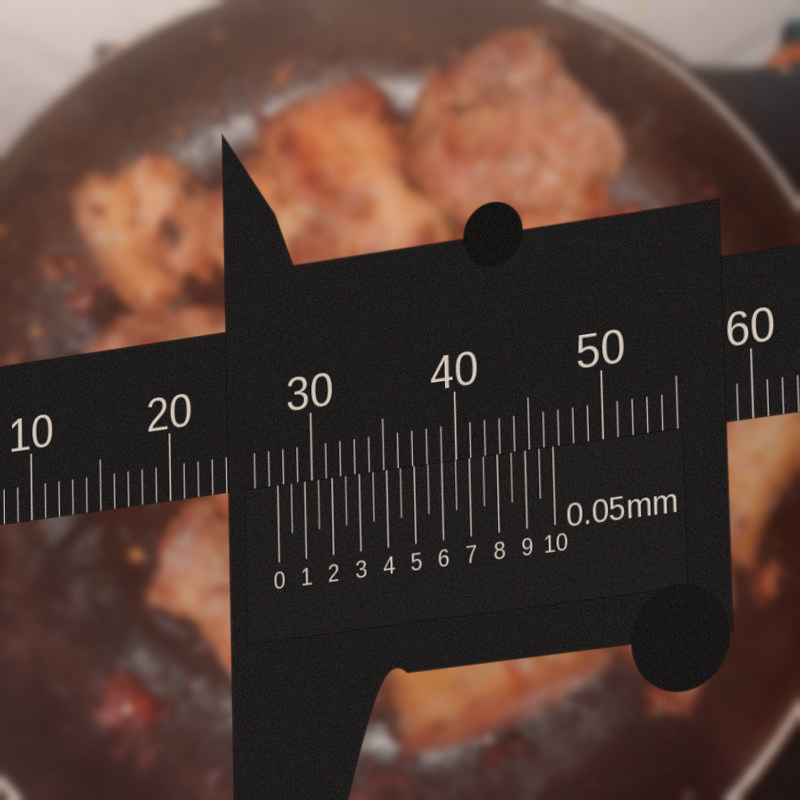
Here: 27.6mm
